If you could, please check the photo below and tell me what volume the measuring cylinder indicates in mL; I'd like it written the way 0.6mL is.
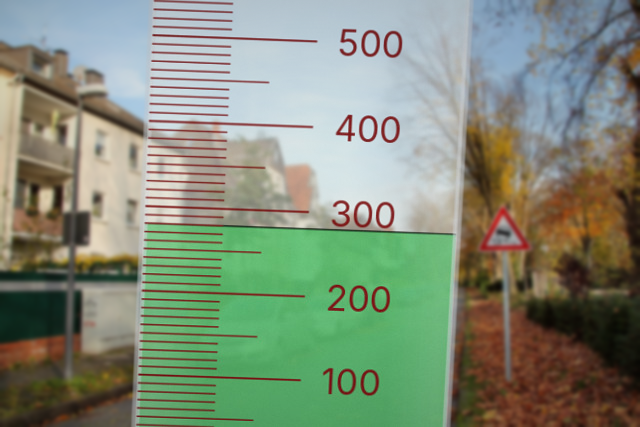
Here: 280mL
